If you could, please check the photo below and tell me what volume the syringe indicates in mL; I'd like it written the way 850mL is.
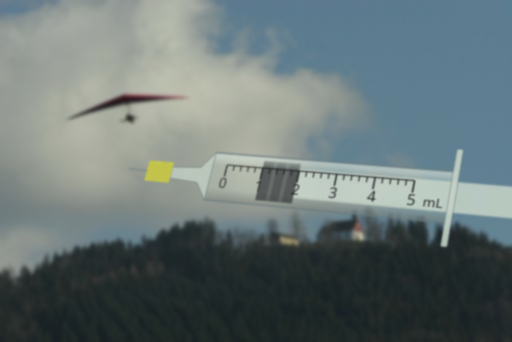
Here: 1mL
